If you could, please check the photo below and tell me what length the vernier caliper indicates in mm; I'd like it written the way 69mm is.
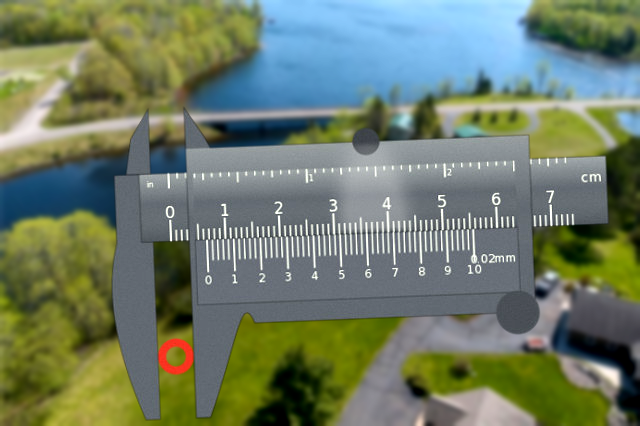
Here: 6.6mm
